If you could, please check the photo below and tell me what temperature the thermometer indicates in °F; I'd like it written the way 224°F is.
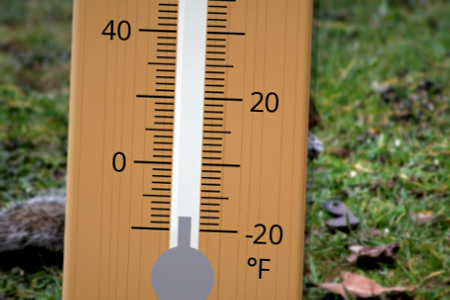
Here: -16°F
